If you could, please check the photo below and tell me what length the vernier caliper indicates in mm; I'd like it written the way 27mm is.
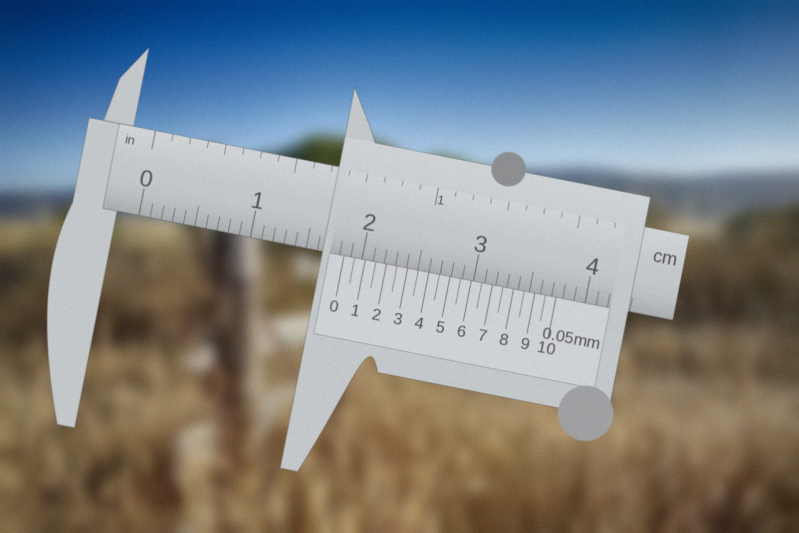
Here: 18.4mm
